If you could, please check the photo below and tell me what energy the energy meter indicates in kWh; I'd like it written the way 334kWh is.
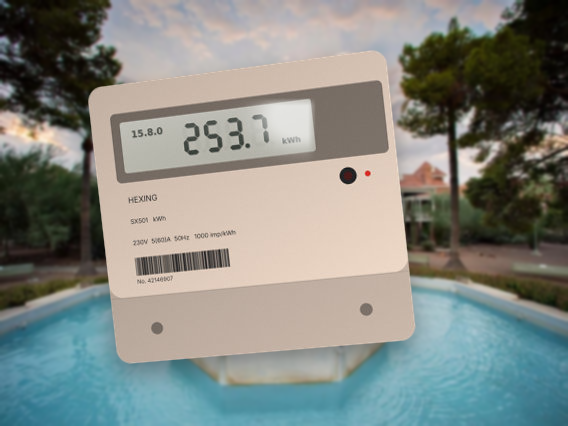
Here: 253.7kWh
